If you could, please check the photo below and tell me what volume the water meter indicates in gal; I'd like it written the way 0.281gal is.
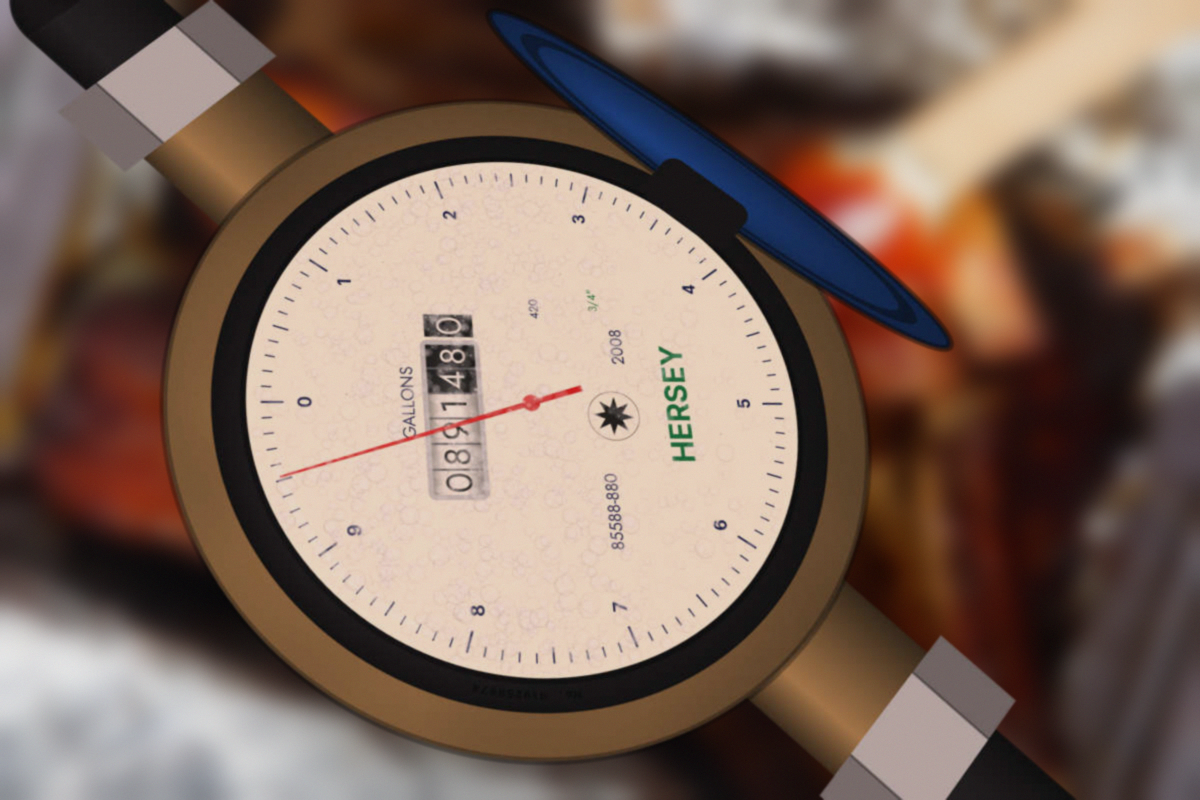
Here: 891479.5gal
